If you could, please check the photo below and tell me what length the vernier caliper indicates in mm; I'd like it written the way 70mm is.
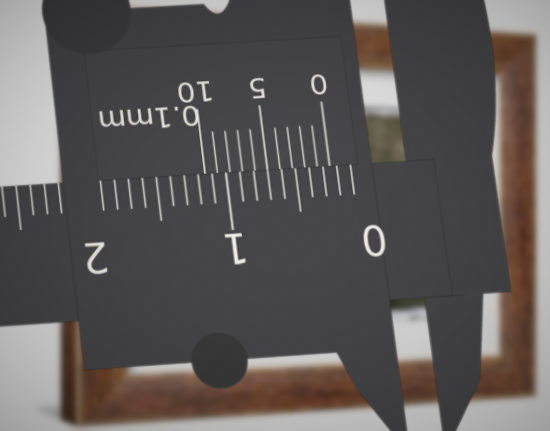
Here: 2.5mm
